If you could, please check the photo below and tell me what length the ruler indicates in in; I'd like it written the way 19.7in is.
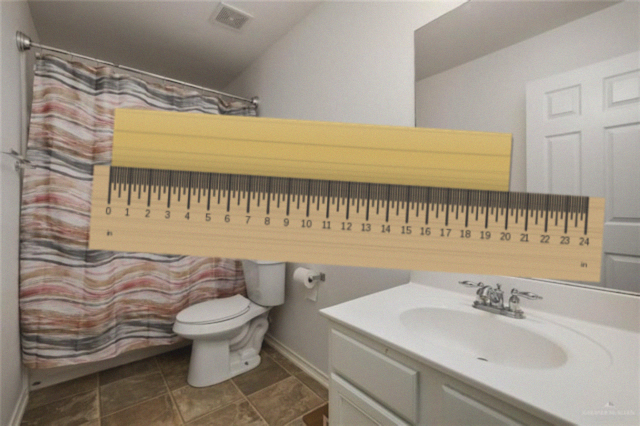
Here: 20in
